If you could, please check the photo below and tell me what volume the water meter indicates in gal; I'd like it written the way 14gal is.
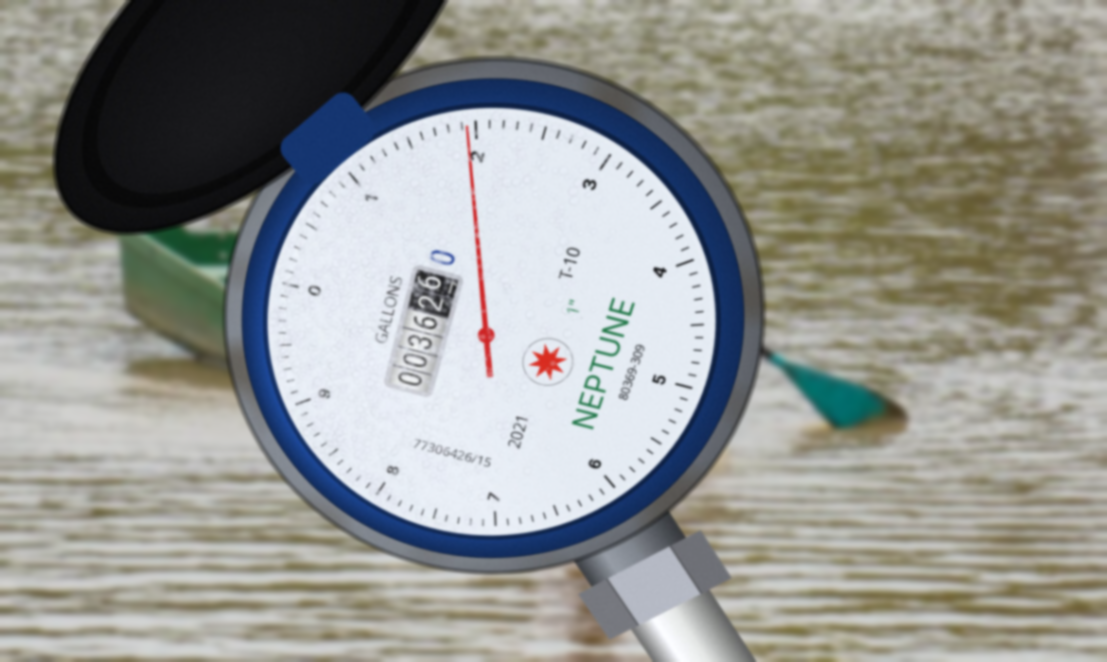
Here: 36261.9gal
